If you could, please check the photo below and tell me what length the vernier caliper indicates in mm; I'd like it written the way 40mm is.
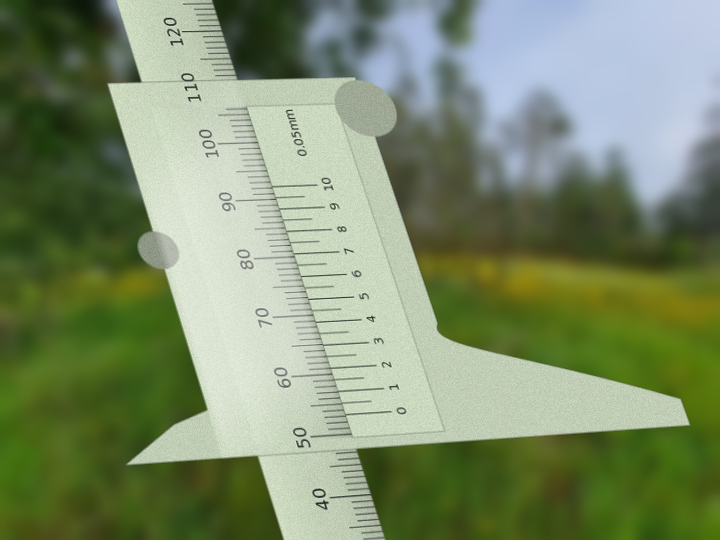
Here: 53.2mm
